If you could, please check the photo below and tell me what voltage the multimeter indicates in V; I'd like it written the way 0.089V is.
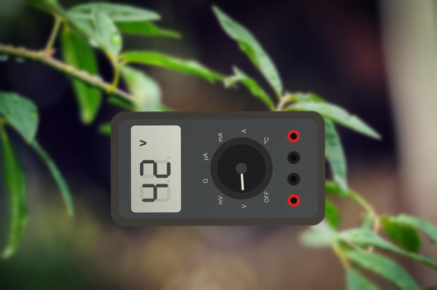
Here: 42V
